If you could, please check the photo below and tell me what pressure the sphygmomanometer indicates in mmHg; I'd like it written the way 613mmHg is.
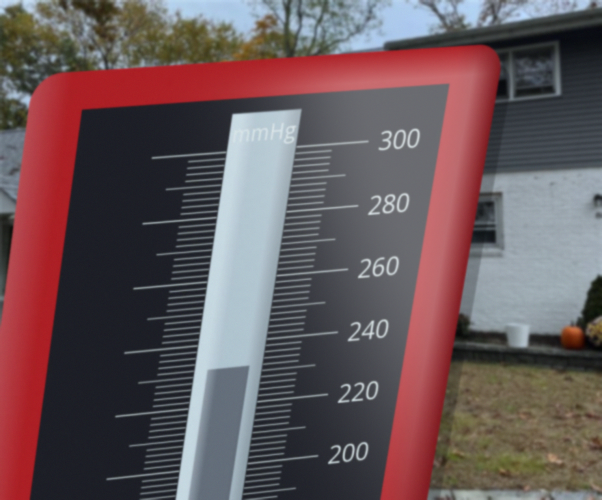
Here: 232mmHg
